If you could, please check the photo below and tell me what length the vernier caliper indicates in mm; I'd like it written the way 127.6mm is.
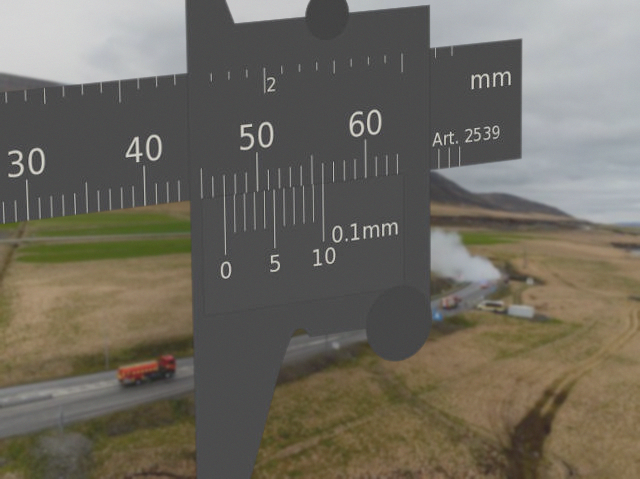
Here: 47.0mm
